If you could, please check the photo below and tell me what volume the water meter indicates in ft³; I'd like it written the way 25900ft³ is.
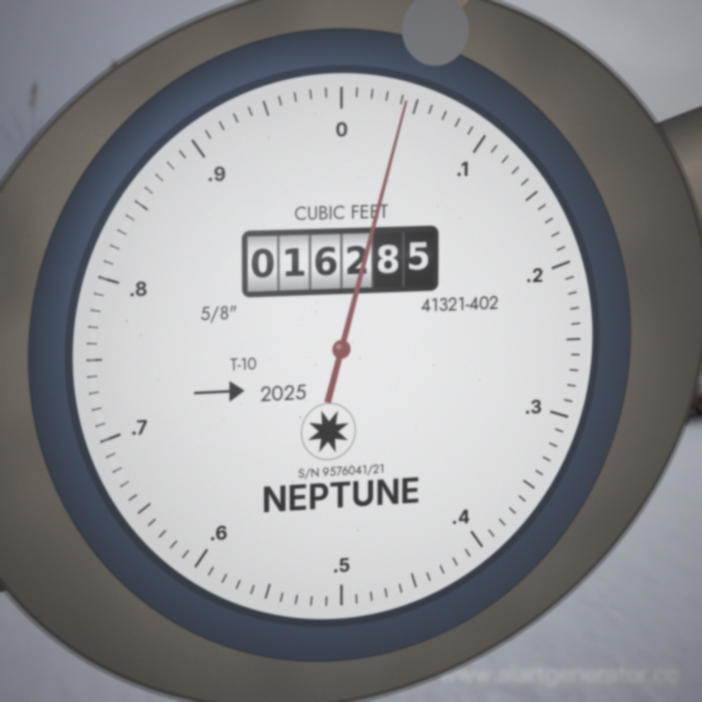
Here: 16285.04ft³
